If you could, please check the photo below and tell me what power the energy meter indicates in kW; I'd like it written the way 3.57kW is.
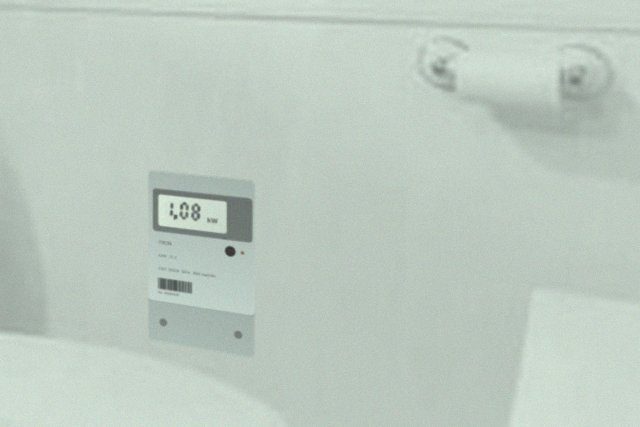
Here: 1.08kW
